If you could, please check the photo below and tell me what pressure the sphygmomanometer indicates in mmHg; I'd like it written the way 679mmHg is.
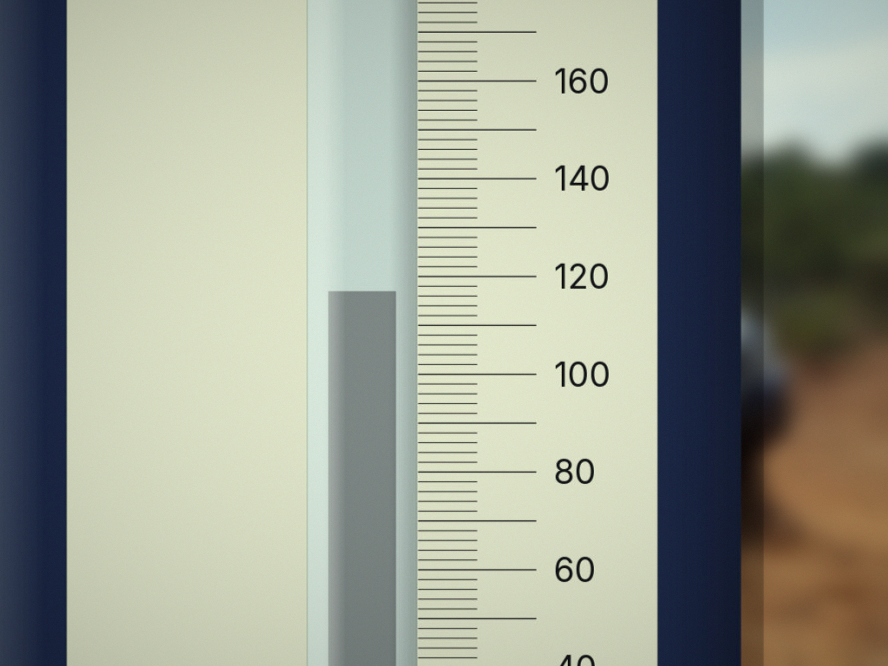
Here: 117mmHg
